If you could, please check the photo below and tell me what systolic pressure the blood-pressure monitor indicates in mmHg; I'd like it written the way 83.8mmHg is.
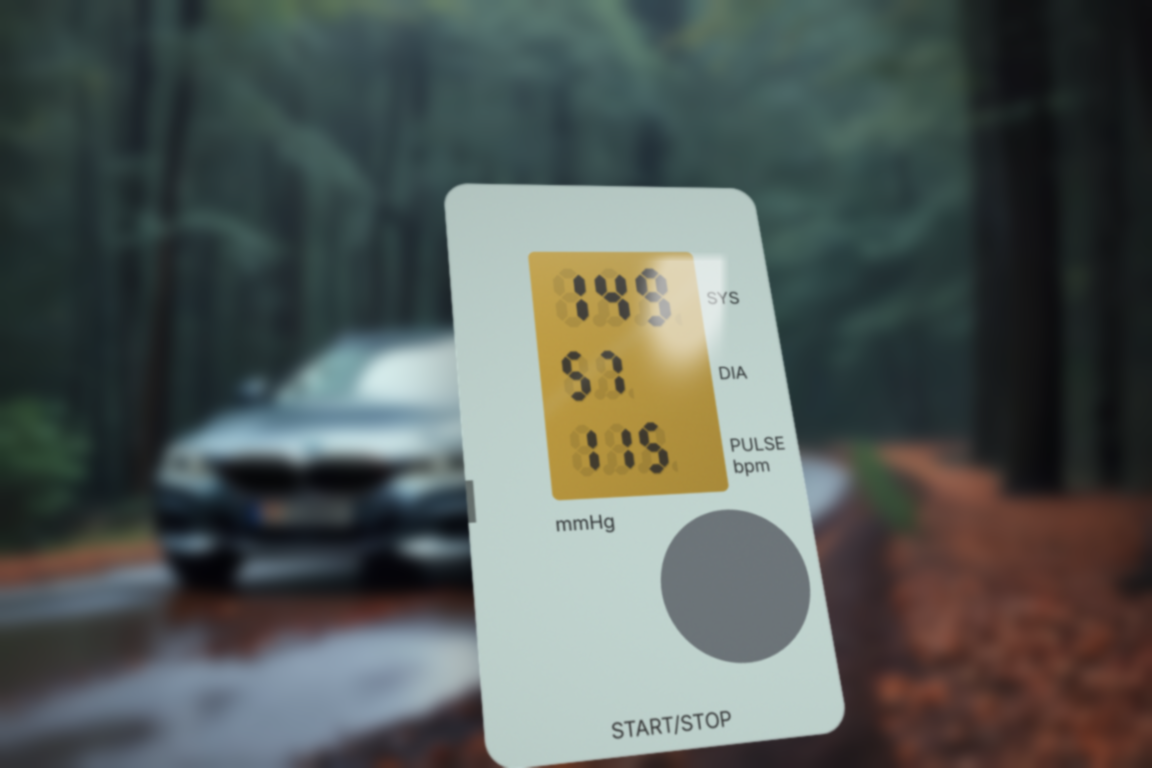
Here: 149mmHg
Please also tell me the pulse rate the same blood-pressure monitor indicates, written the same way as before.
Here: 115bpm
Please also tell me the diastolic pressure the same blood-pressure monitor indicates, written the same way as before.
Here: 57mmHg
